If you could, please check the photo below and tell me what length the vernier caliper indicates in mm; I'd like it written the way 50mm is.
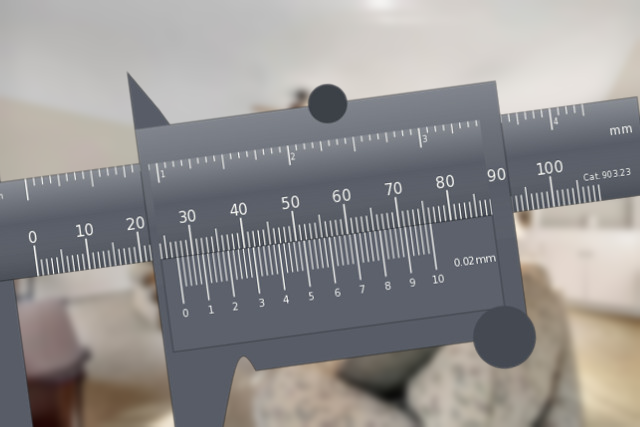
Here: 27.0mm
